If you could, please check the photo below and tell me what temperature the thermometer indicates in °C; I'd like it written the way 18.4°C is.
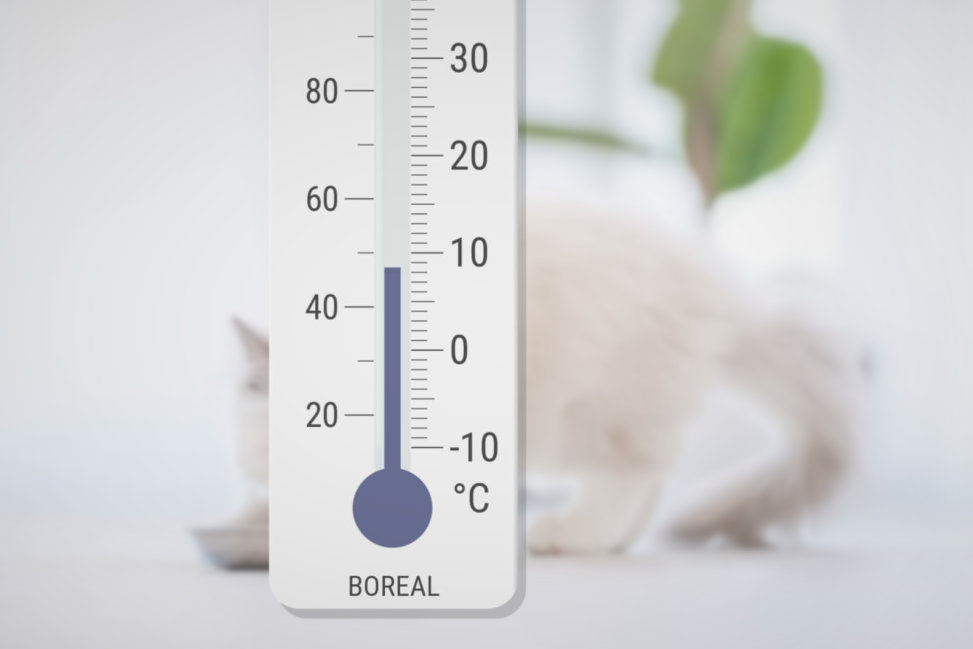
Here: 8.5°C
